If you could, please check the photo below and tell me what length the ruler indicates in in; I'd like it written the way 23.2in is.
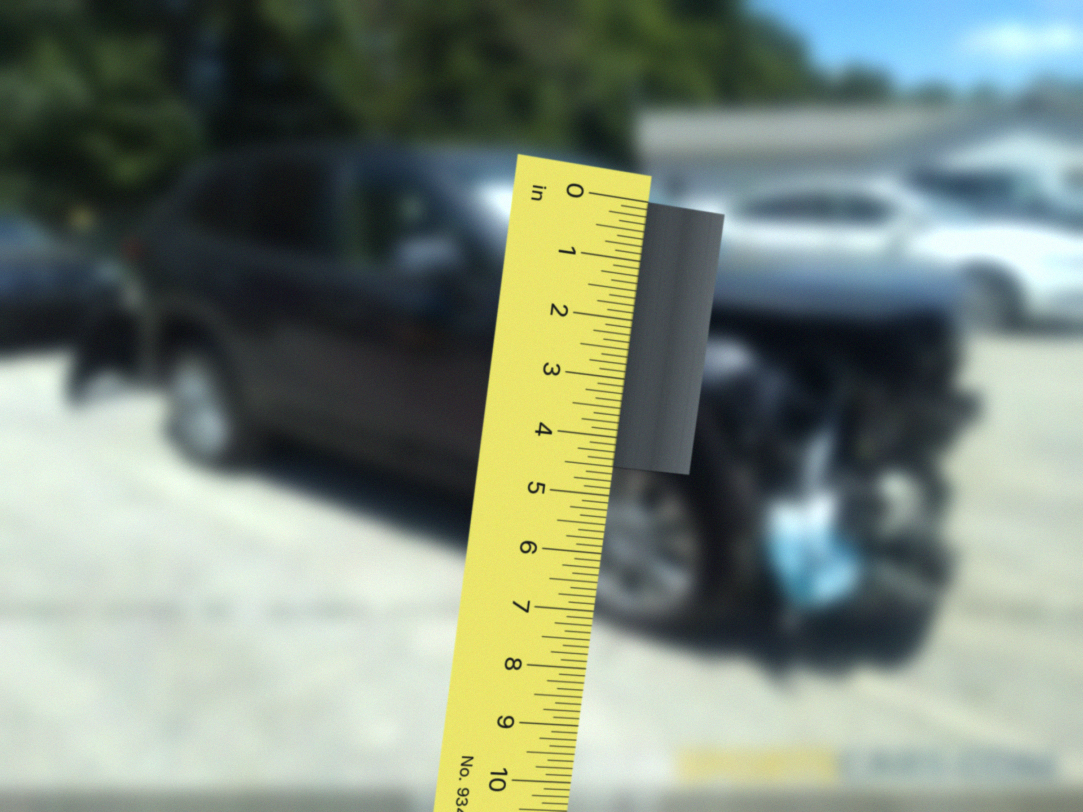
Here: 4.5in
